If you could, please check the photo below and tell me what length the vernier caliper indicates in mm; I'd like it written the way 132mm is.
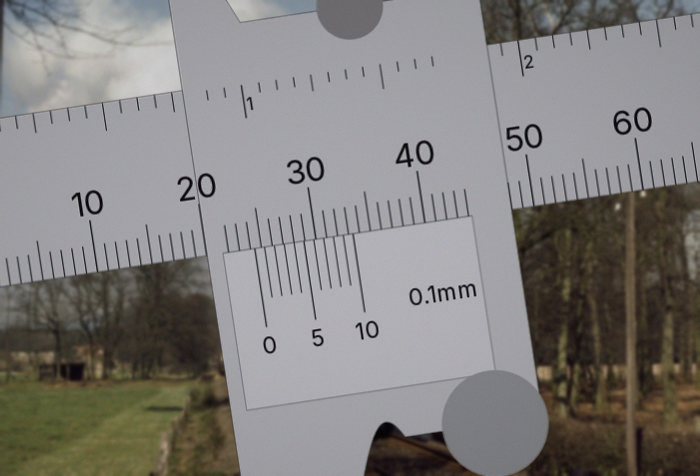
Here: 24.4mm
